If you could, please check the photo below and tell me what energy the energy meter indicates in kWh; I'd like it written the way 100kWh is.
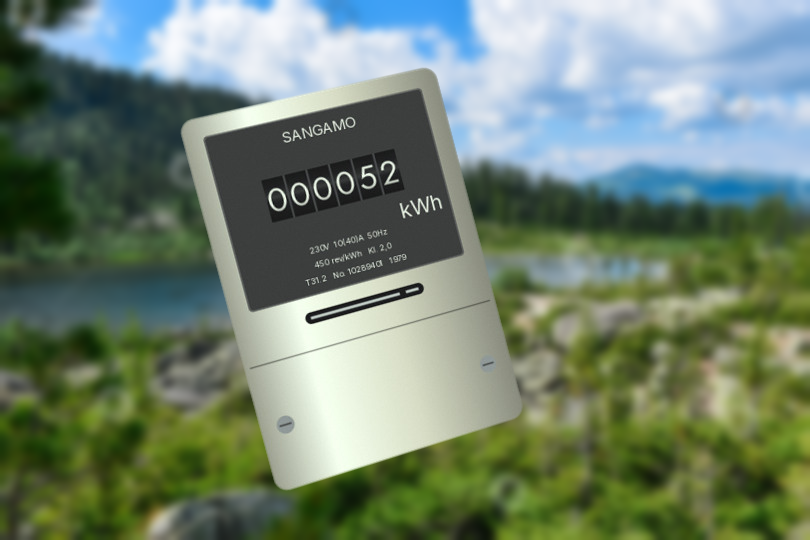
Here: 52kWh
